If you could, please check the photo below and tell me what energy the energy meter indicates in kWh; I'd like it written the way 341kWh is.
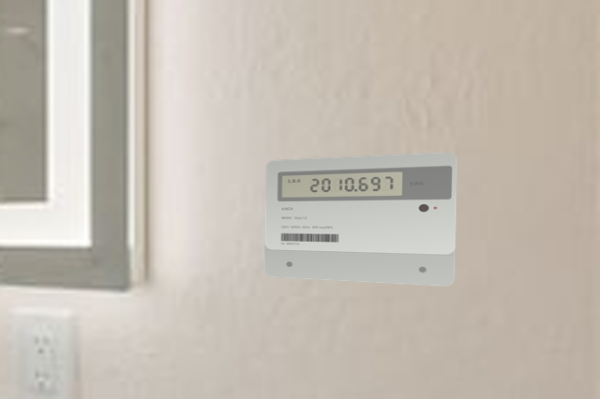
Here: 2010.697kWh
